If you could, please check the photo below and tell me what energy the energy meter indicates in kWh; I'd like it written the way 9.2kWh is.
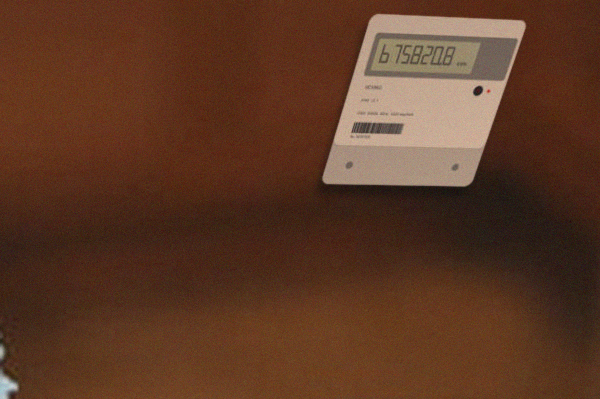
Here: 675820.8kWh
